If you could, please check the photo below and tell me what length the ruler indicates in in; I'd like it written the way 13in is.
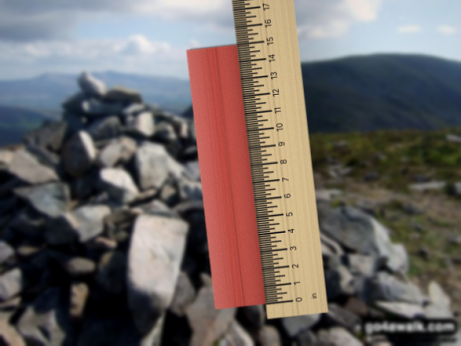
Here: 15in
